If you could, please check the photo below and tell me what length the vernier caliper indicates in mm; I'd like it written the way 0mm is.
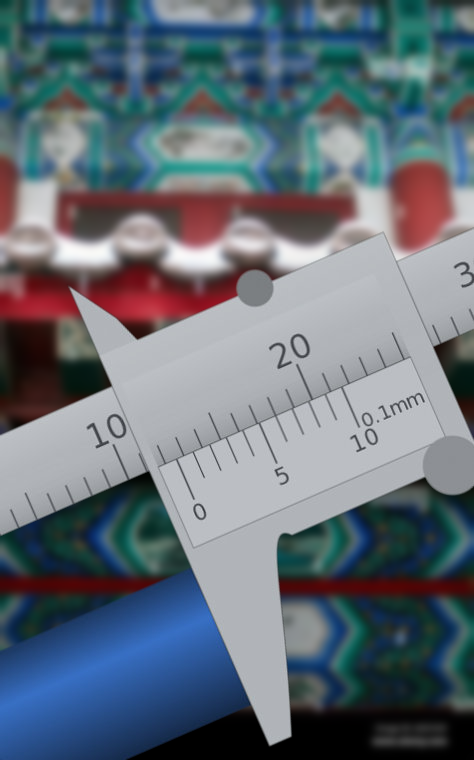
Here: 12.6mm
